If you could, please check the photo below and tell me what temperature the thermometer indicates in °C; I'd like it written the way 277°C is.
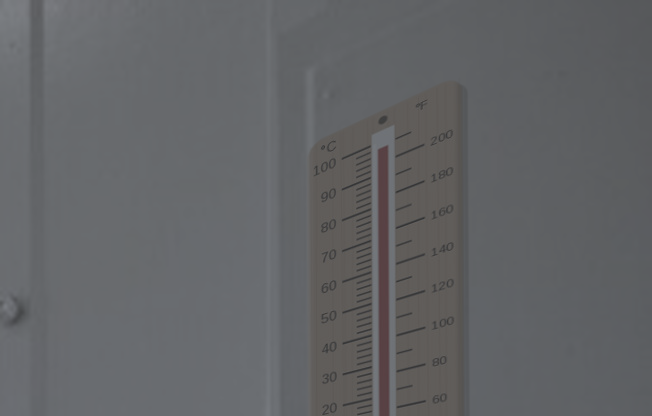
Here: 98°C
